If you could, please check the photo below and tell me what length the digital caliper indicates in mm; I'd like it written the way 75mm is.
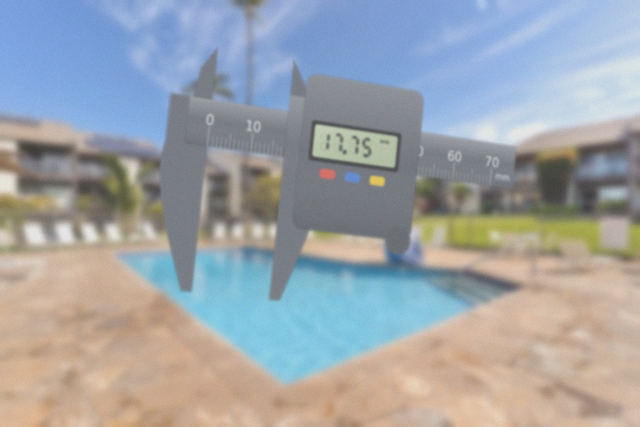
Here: 17.75mm
